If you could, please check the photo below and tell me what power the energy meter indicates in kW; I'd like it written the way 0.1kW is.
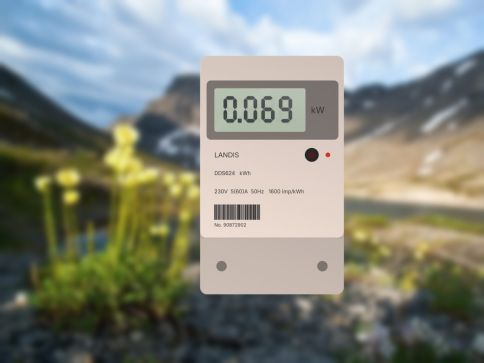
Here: 0.069kW
